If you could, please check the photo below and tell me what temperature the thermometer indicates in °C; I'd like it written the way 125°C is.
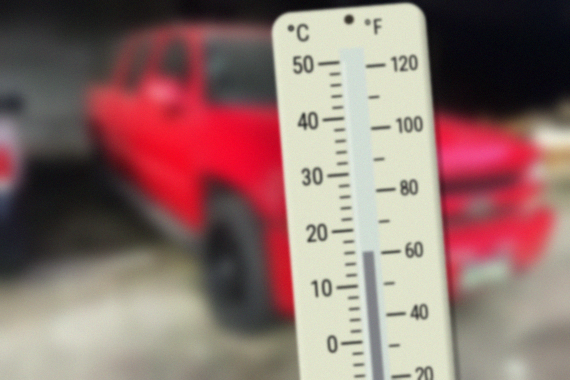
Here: 16°C
